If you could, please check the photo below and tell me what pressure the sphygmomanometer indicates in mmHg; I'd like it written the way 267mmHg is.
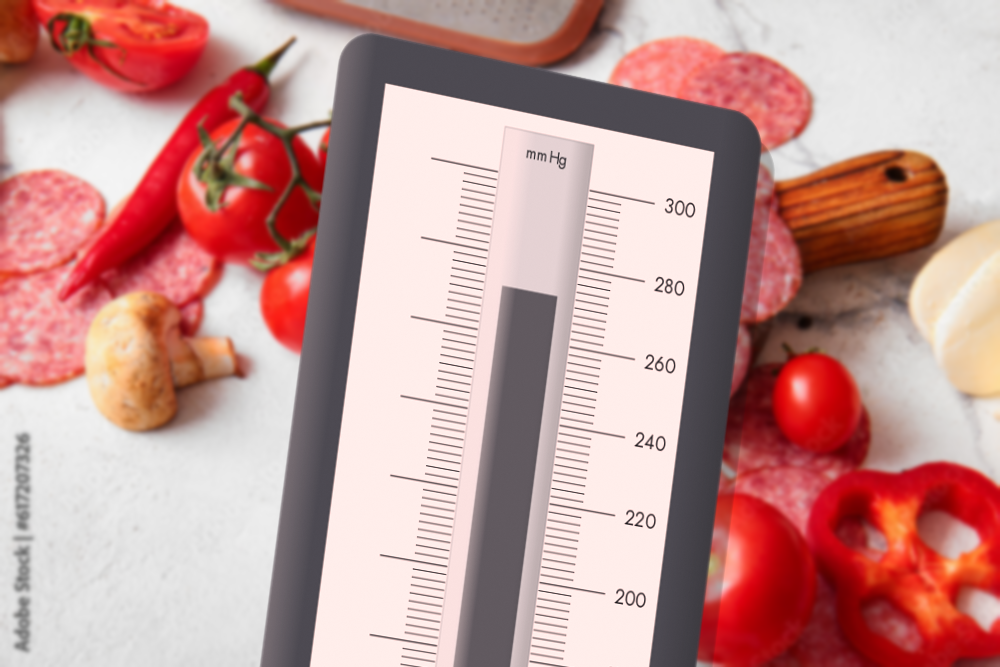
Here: 272mmHg
